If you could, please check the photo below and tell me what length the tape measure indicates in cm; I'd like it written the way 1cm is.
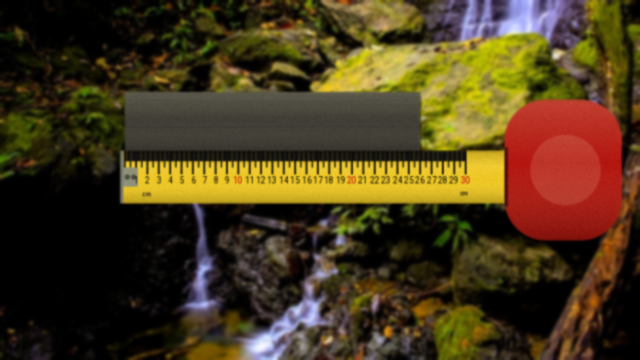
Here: 26cm
